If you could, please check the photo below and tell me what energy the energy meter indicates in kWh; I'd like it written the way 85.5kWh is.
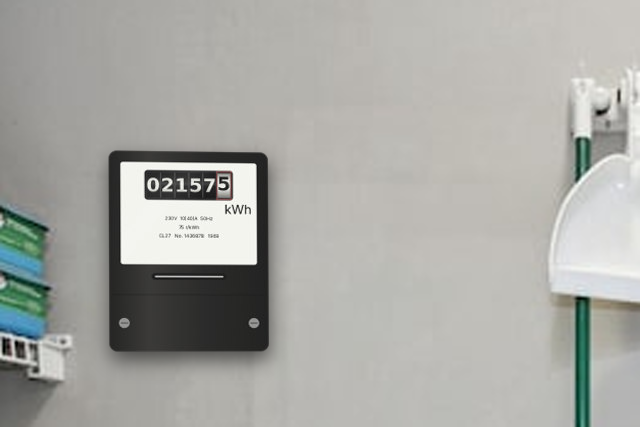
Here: 2157.5kWh
